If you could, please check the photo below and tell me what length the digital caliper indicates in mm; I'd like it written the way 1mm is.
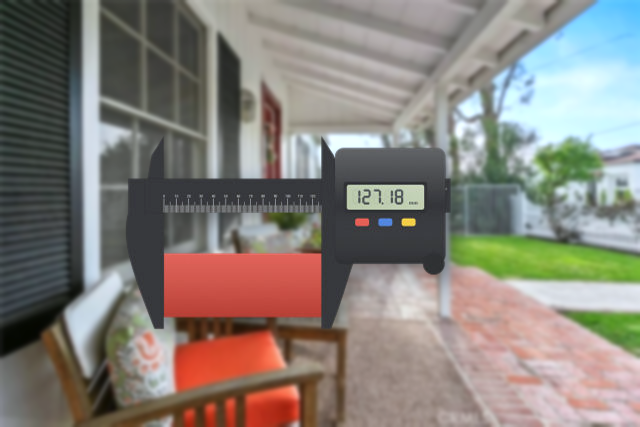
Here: 127.18mm
